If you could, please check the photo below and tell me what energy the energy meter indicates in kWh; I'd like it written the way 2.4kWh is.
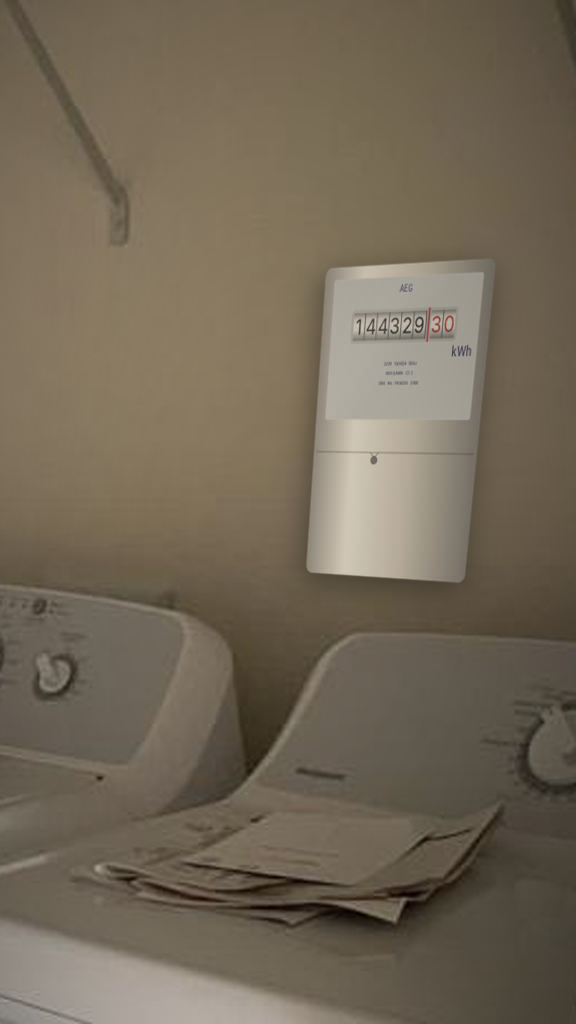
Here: 144329.30kWh
